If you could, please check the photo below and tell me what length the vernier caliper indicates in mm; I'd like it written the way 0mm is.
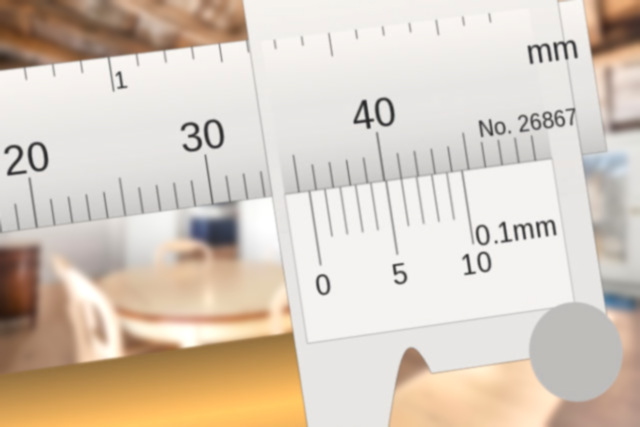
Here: 35.6mm
